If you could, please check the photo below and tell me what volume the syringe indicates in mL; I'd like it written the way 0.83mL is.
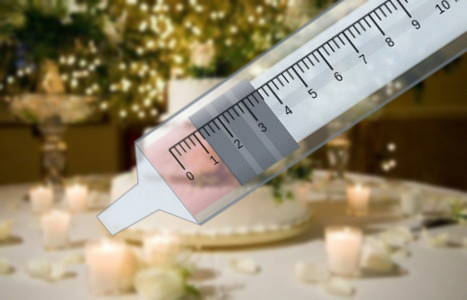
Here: 1.2mL
